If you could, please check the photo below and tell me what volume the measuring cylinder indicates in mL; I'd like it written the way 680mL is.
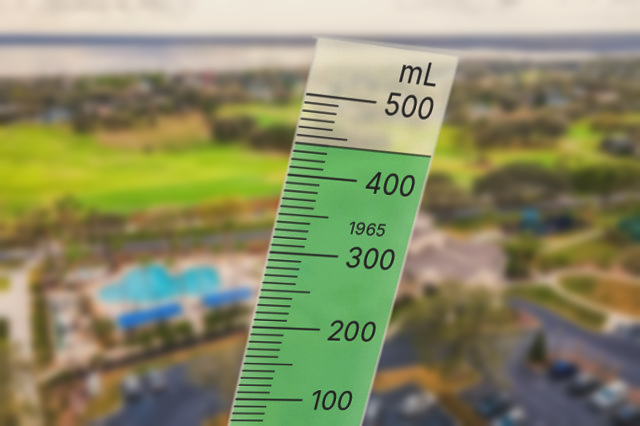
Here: 440mL
